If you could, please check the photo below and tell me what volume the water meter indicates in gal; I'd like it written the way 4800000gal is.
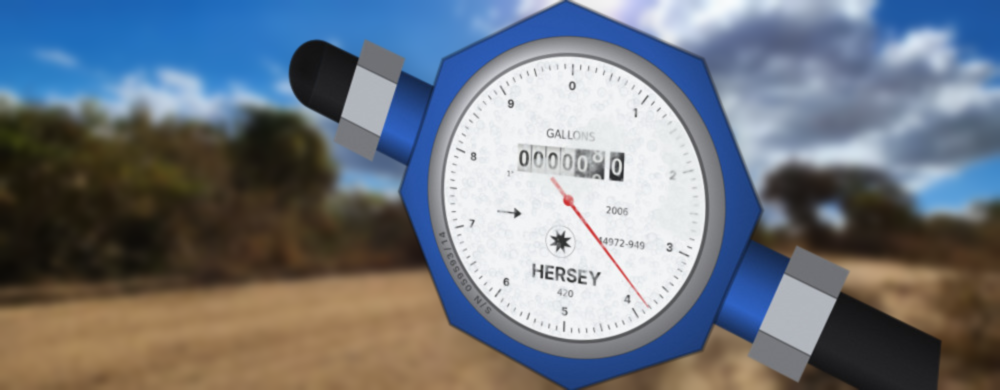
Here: 83.8gal
